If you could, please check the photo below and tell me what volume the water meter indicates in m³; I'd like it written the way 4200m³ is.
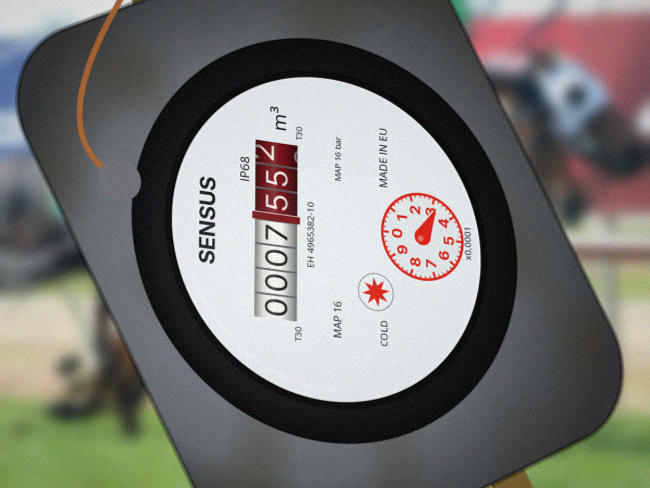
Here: 7.5523m³
